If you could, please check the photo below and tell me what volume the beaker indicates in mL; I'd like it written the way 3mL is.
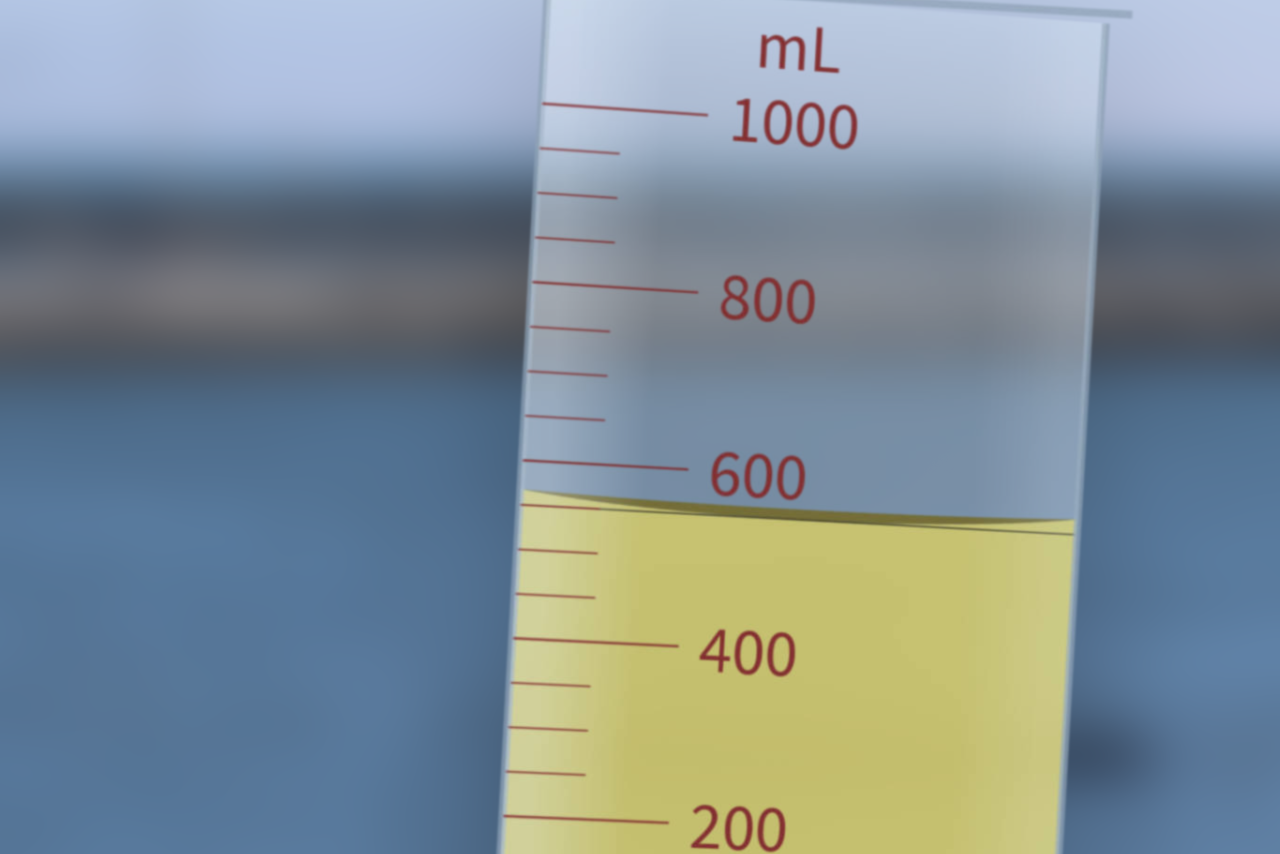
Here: 550mL
